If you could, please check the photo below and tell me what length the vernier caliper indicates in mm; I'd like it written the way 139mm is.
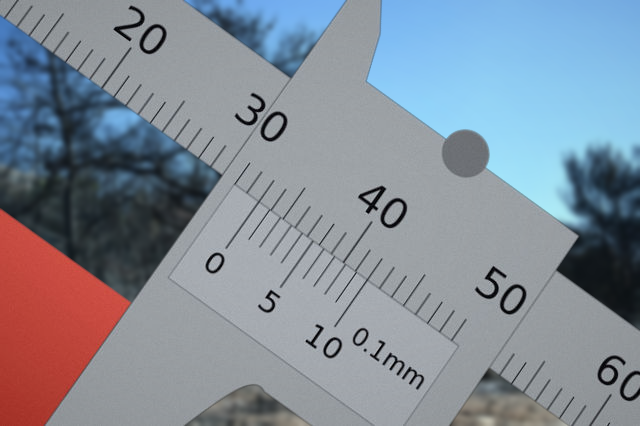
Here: 33.0mm
